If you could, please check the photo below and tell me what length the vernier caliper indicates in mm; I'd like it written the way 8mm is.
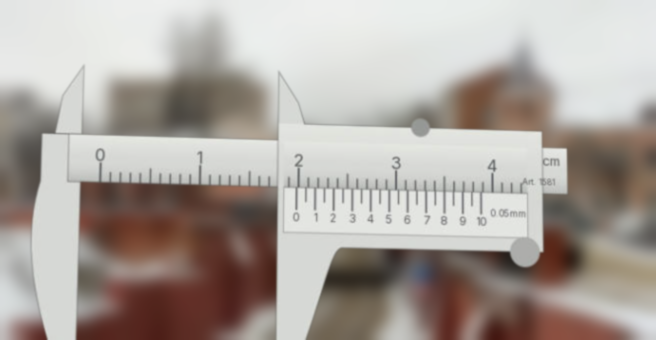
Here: 19.8mm
